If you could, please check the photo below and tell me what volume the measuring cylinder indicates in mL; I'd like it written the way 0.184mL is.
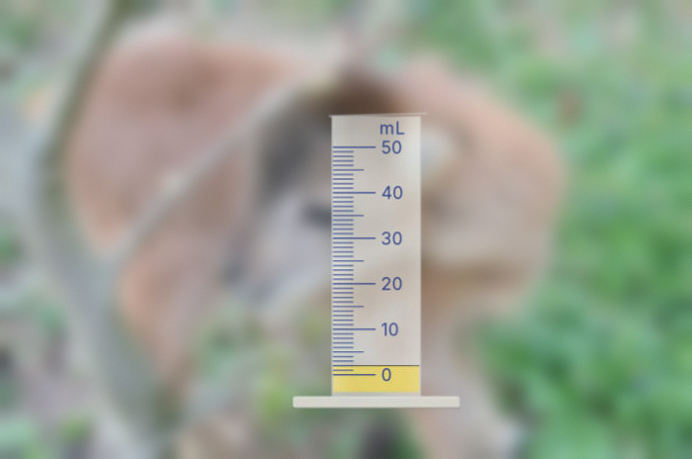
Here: 2mL
